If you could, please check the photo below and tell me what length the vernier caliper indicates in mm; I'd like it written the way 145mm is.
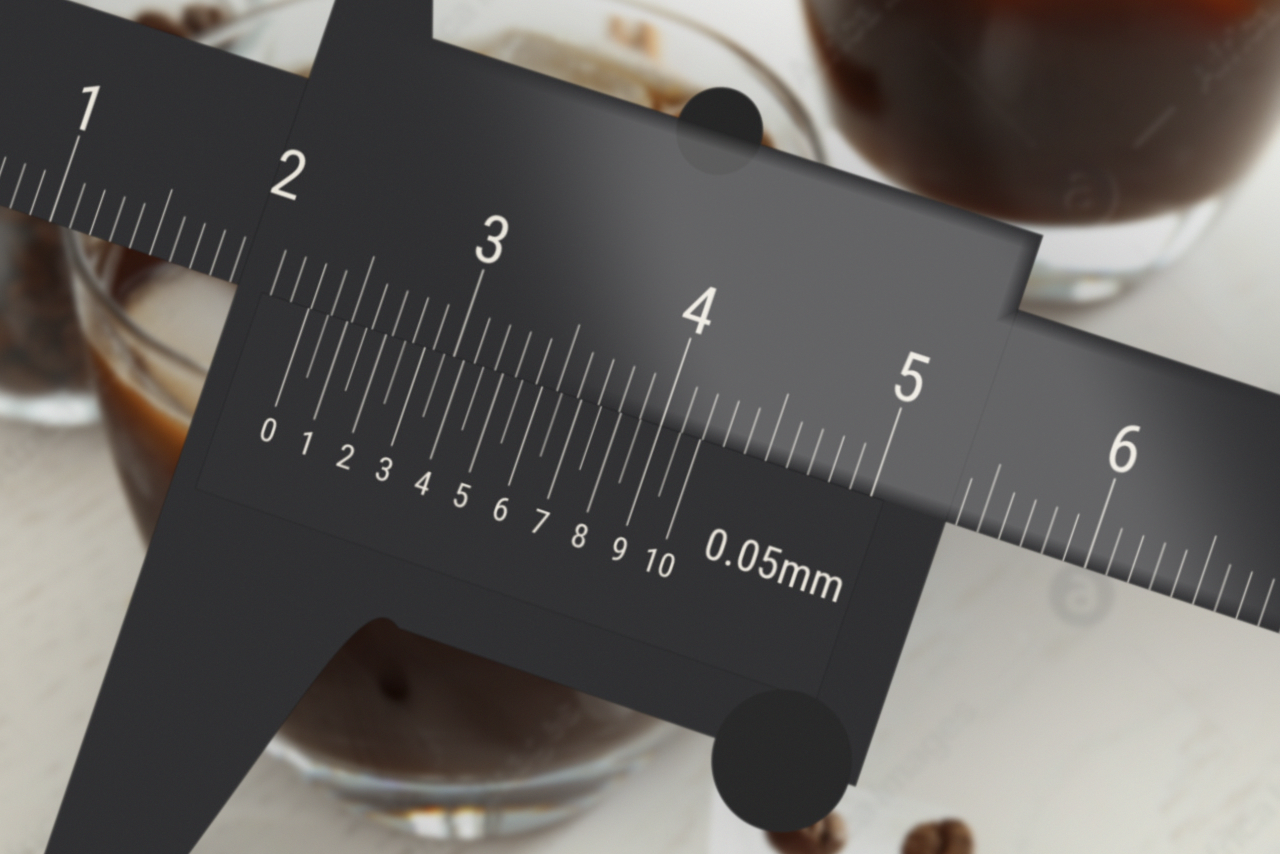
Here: 22.9mm
